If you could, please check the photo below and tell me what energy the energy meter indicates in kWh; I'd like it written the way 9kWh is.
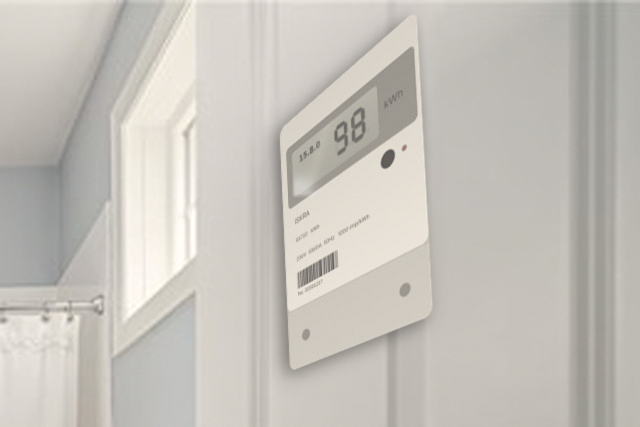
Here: 98kWh
